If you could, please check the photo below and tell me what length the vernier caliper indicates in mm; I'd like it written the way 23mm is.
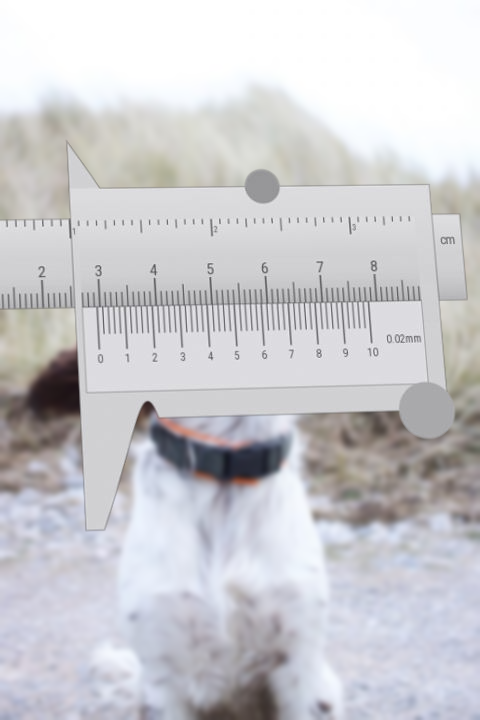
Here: 29.5mm
